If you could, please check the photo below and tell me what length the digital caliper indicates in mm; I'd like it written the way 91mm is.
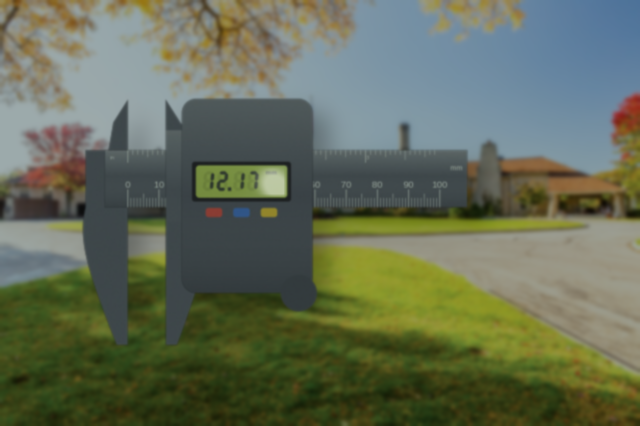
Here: 12.17mm
